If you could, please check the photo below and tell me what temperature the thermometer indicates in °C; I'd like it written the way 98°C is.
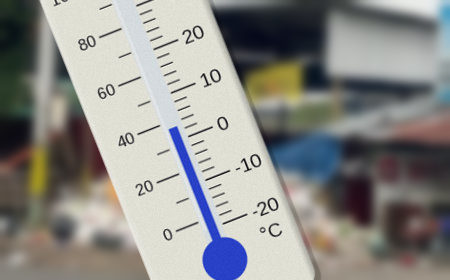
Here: 3°C
